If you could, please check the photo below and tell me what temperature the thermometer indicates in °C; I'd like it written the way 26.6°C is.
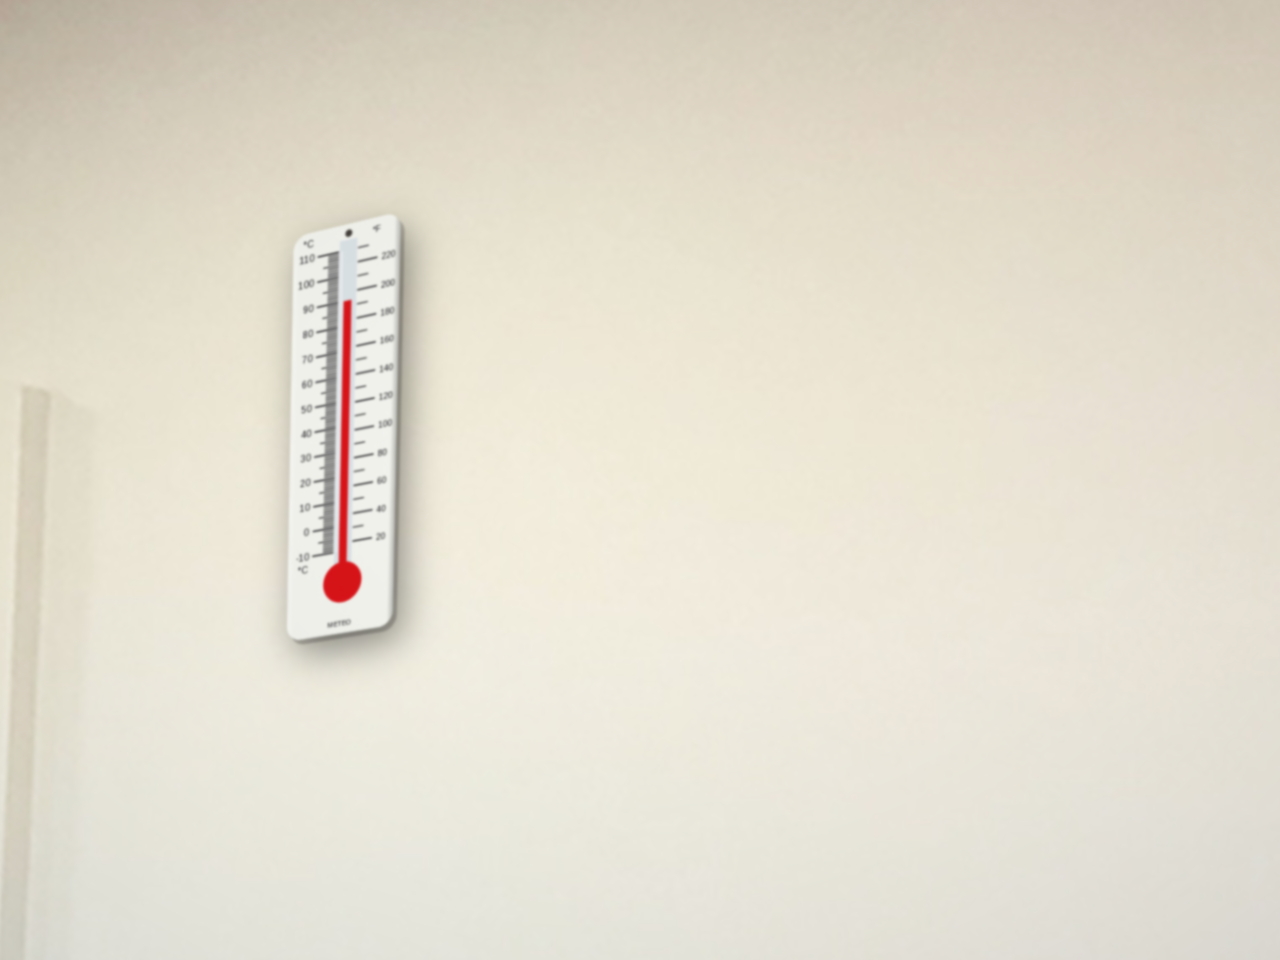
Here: 90°C
